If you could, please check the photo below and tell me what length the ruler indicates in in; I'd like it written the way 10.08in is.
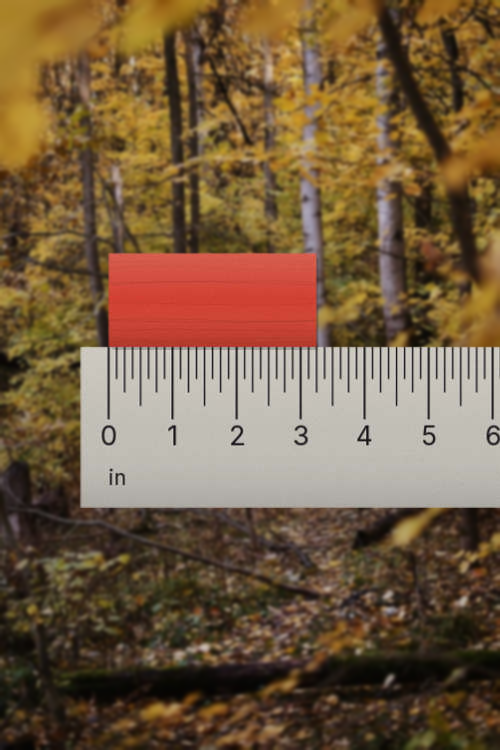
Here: 3.25in
